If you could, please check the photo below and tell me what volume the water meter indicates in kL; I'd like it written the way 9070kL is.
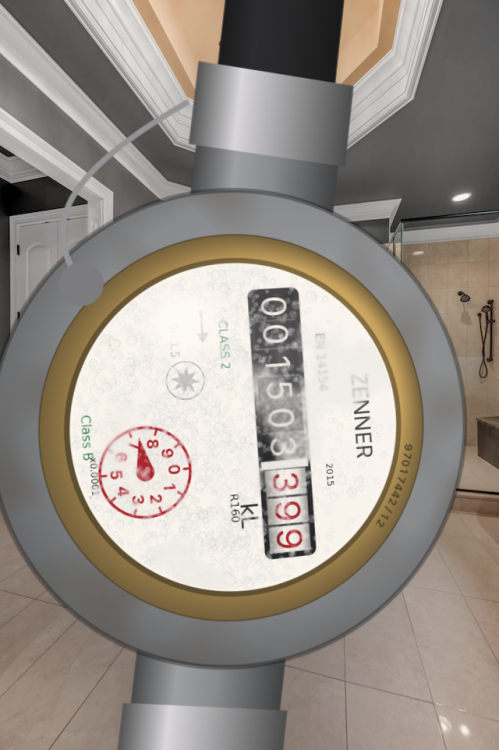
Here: 1503.3997kL
